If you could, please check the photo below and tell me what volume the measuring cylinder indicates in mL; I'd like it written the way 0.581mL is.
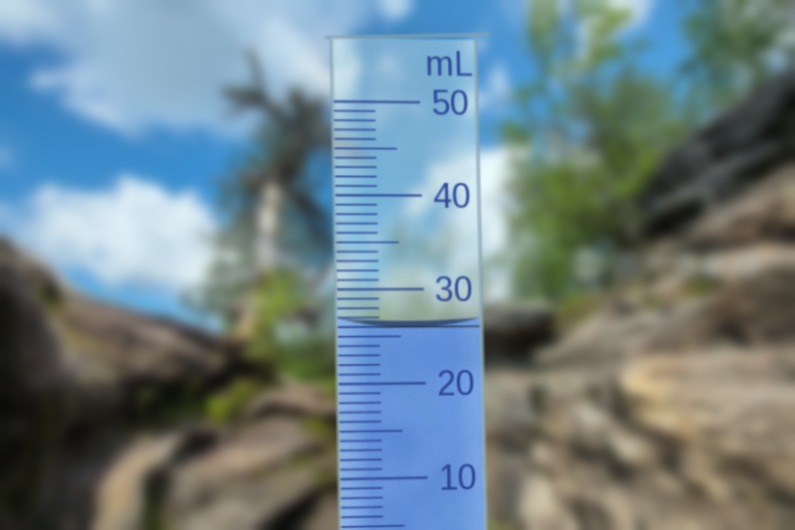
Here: 26mL
